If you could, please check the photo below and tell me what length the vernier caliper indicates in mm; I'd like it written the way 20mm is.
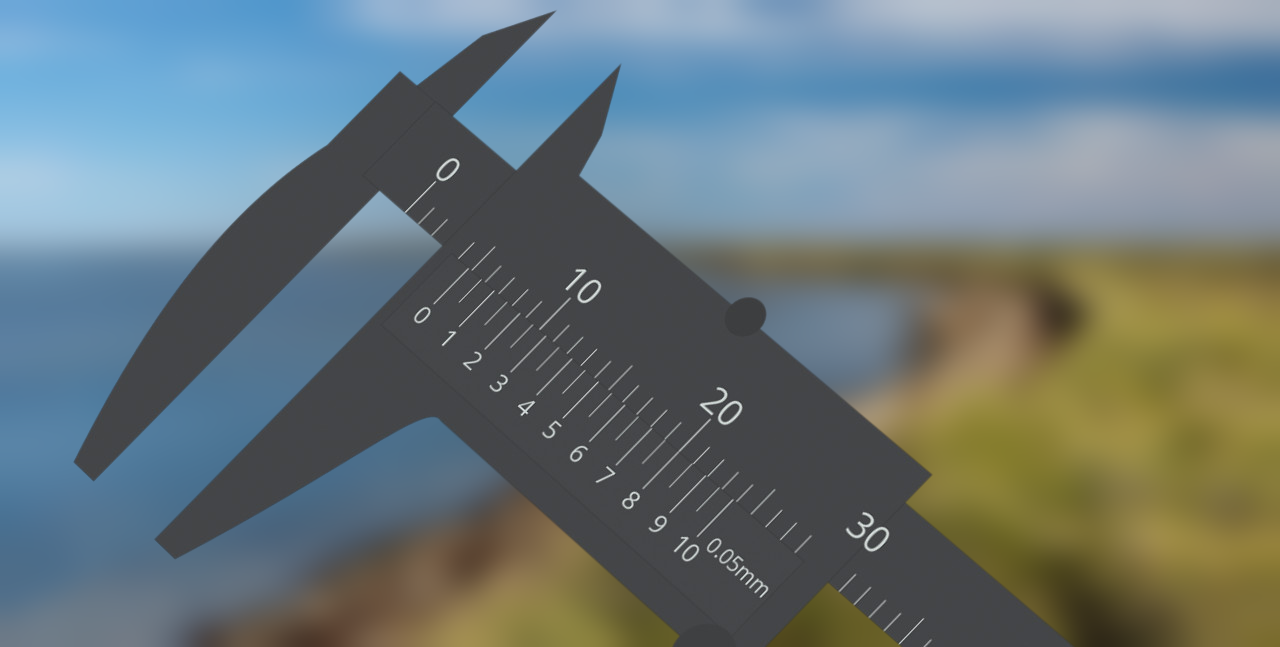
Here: 4.8mm
